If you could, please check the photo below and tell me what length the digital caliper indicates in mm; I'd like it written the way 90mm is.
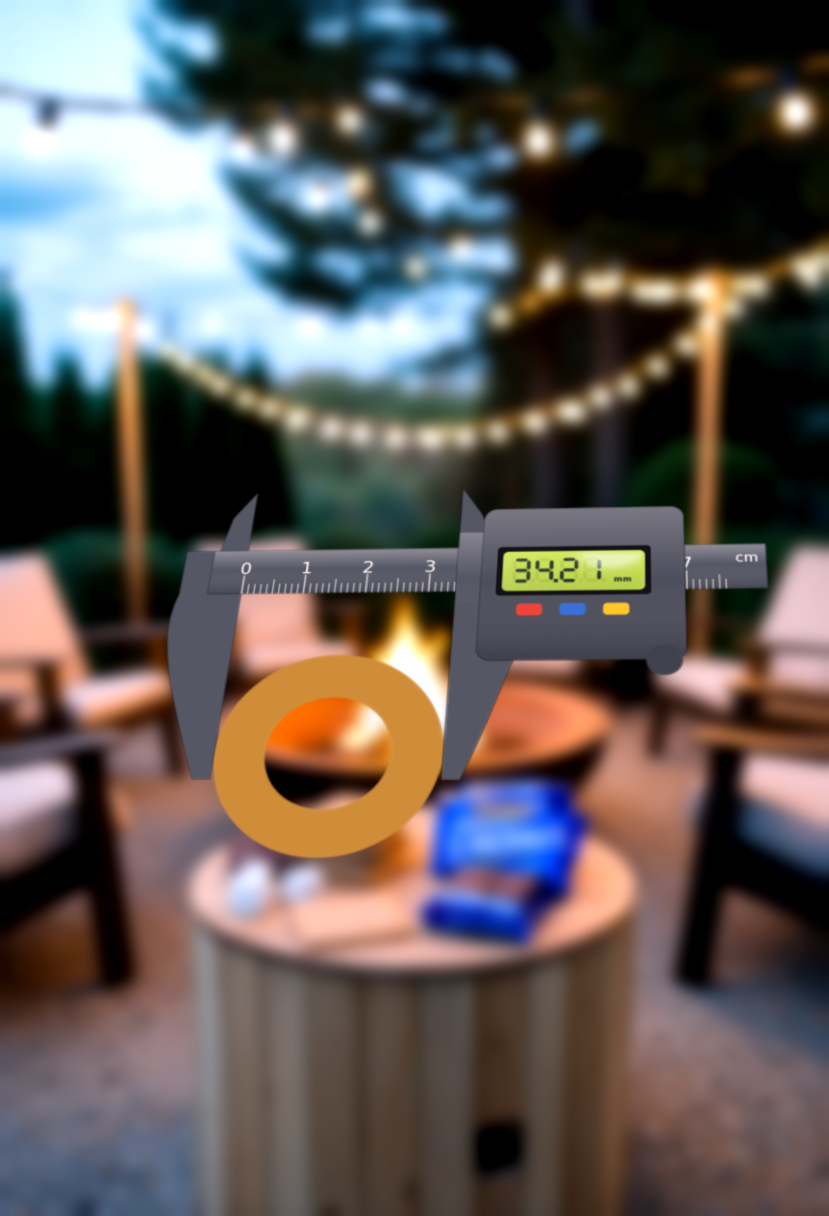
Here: 34.21mm
